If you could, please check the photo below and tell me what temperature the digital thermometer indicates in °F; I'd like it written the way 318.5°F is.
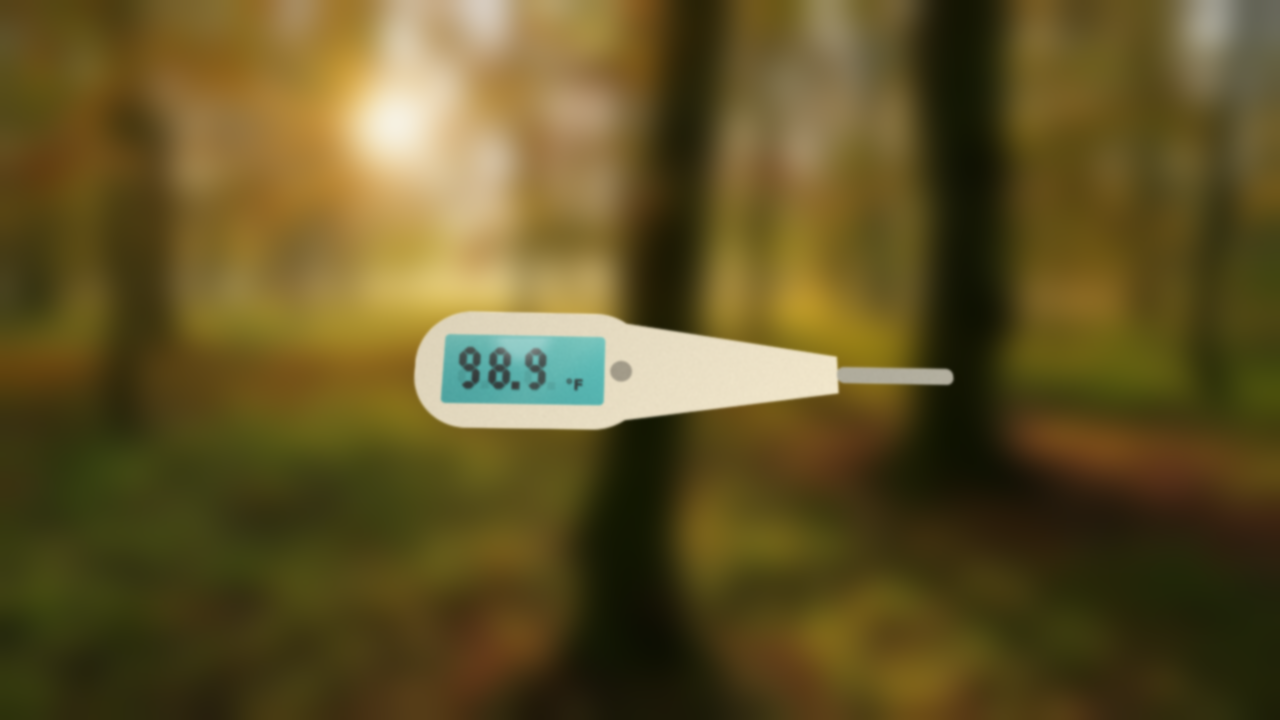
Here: 98.9°F
